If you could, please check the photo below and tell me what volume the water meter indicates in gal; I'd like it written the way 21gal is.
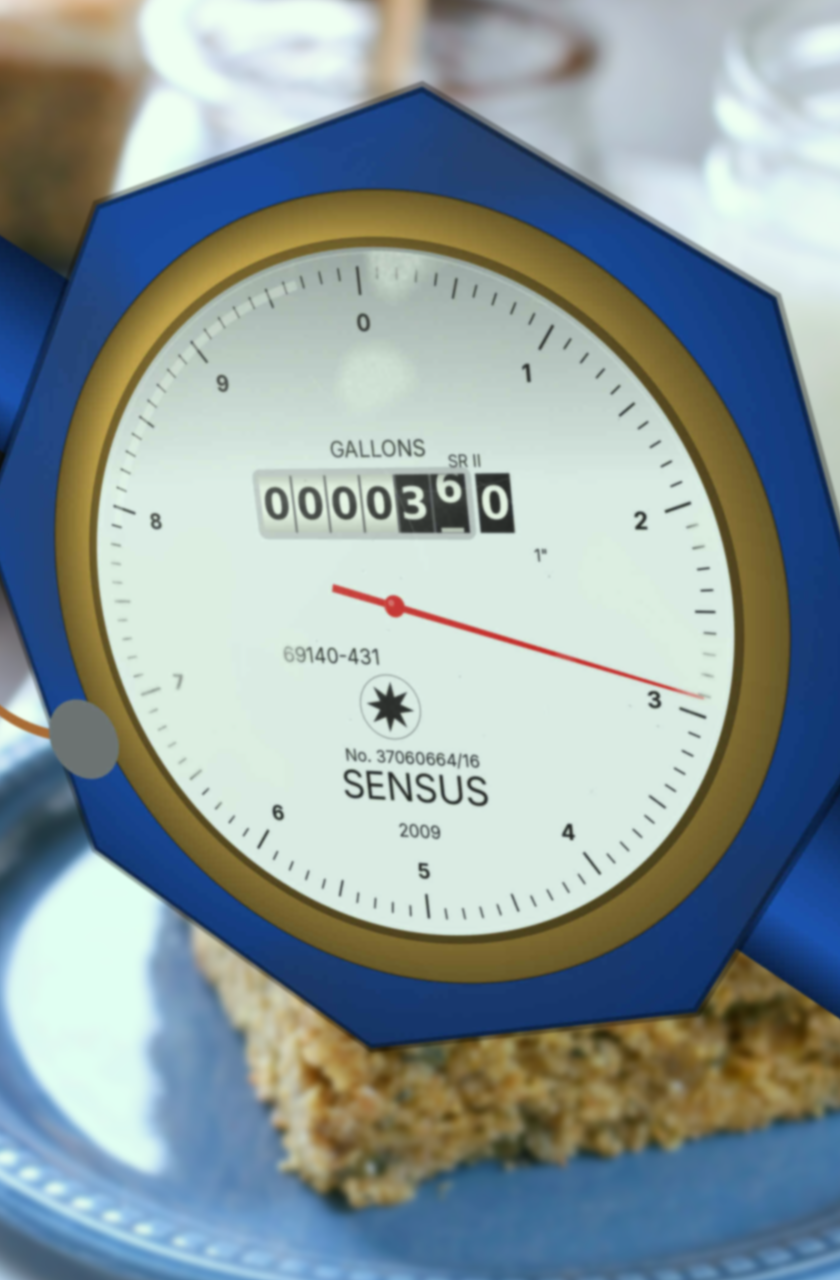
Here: 362.9gal
